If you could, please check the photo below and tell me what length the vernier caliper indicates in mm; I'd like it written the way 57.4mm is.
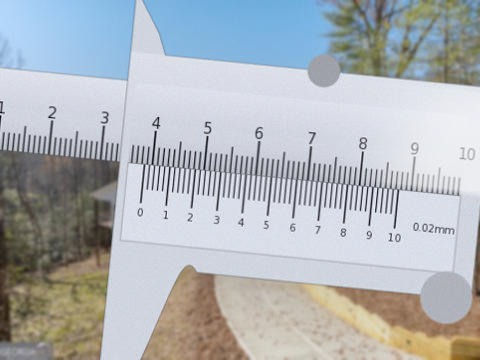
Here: 38.5mm
